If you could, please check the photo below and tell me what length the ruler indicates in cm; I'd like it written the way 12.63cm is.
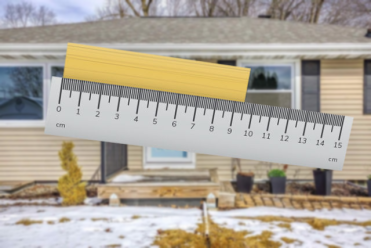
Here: 9.5cm
